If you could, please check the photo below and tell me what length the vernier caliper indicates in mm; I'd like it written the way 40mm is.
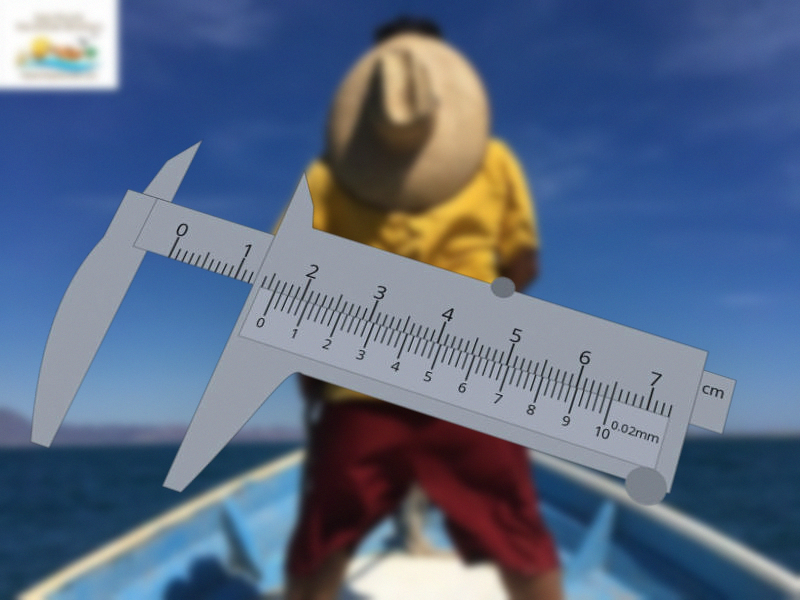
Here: 16.0mm
